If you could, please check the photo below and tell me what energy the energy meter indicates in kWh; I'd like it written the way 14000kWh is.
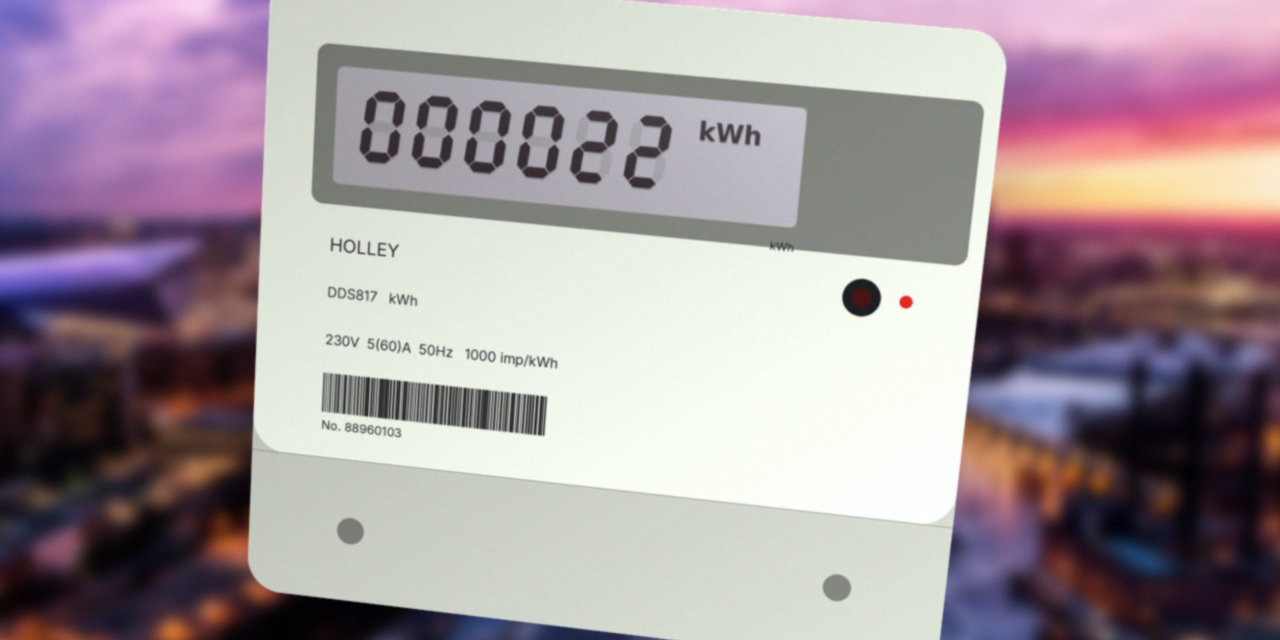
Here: 22kWh
